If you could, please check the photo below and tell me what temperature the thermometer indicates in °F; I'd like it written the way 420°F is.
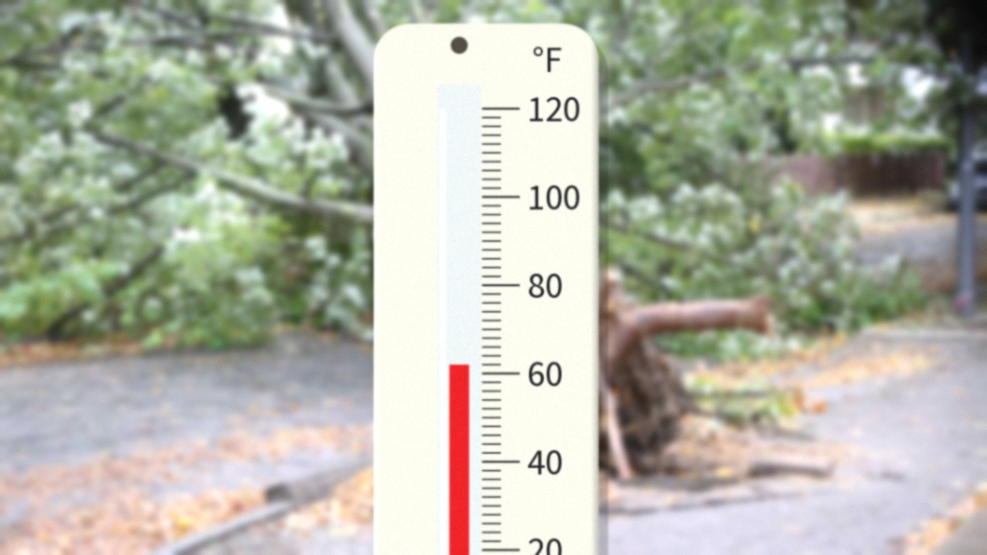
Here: 62°F
